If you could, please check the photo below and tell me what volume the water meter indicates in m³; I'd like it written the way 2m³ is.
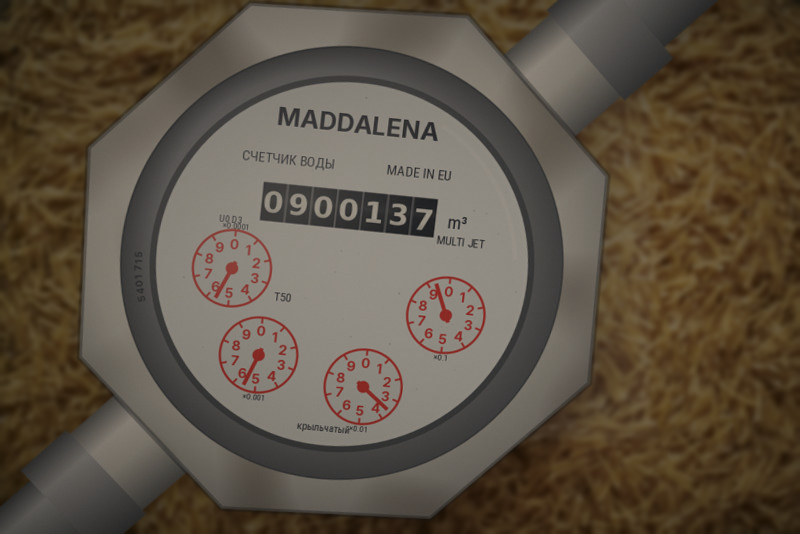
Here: 900136.9355m³
